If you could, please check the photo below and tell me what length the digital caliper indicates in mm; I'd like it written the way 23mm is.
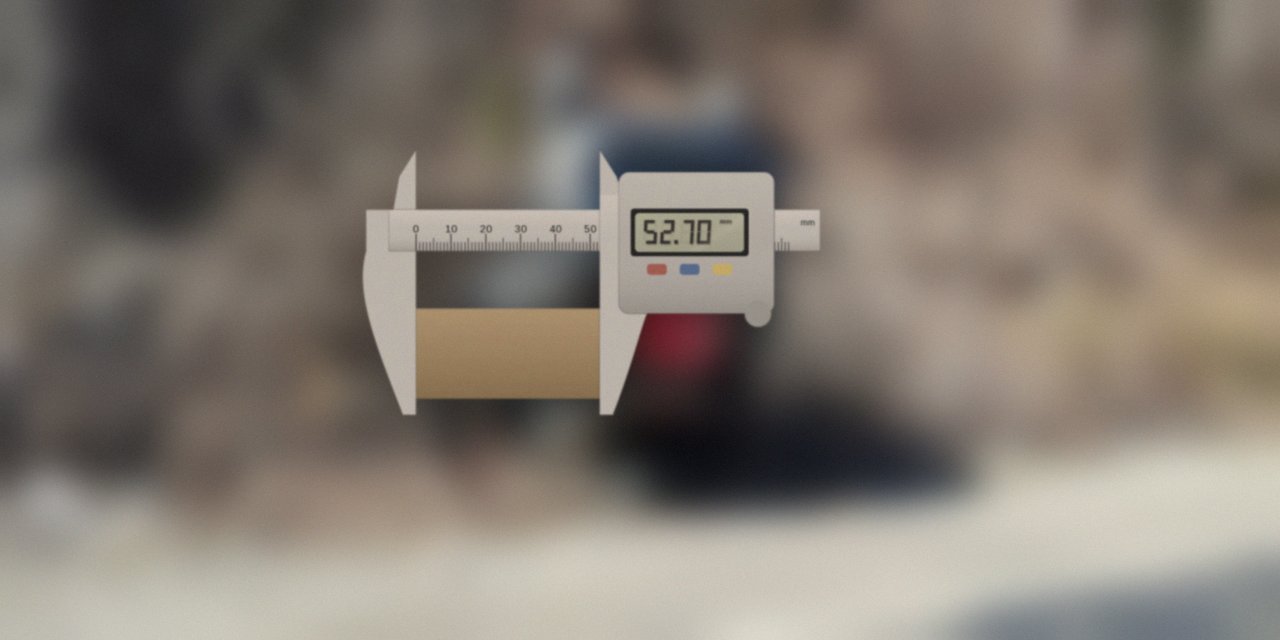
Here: 52.70mm
